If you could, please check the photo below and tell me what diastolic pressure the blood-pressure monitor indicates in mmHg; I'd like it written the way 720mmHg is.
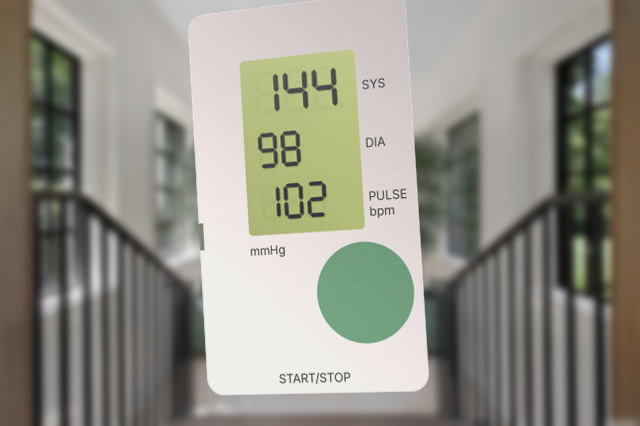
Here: 98mmHg
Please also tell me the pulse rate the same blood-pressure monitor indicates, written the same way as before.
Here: 102bpm
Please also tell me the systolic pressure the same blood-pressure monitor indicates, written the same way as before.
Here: 144mmHg
